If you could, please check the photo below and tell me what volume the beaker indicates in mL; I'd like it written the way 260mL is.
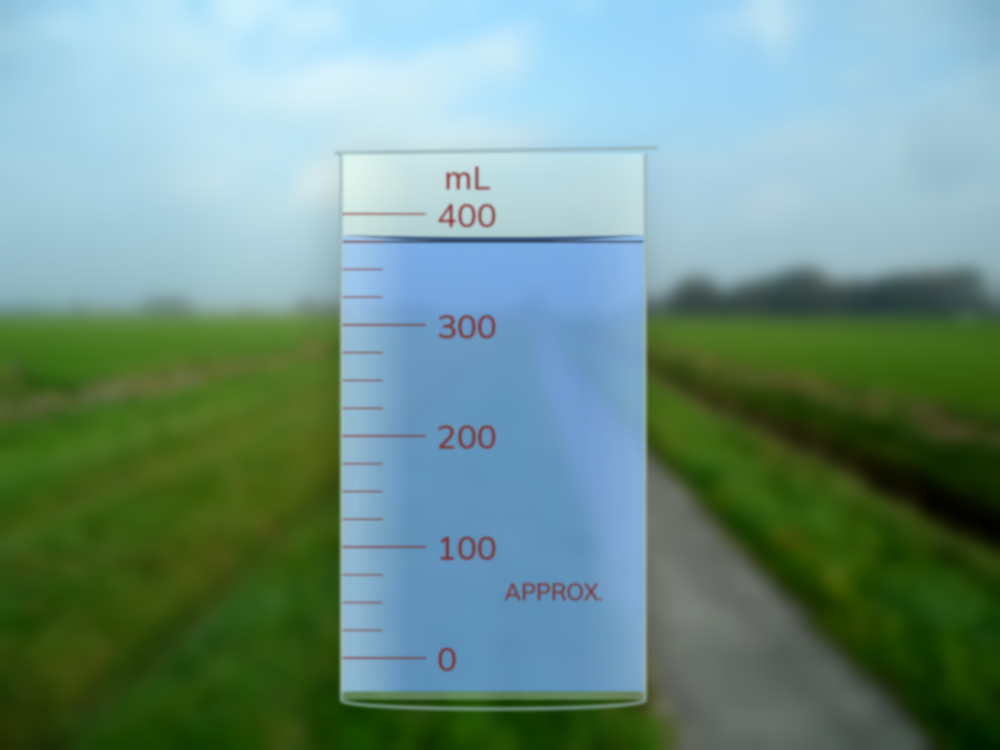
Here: 375mL
